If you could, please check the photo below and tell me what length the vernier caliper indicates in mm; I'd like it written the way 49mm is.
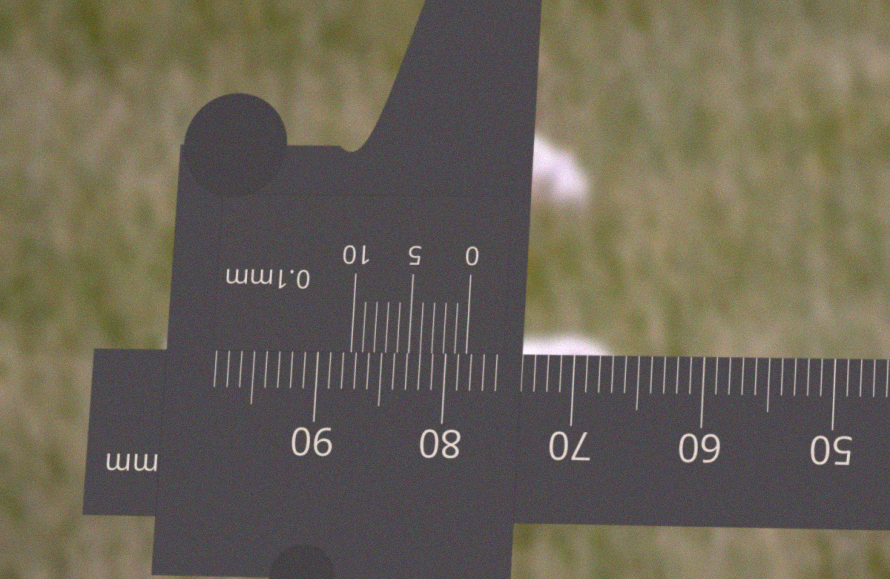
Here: 78.4mm
